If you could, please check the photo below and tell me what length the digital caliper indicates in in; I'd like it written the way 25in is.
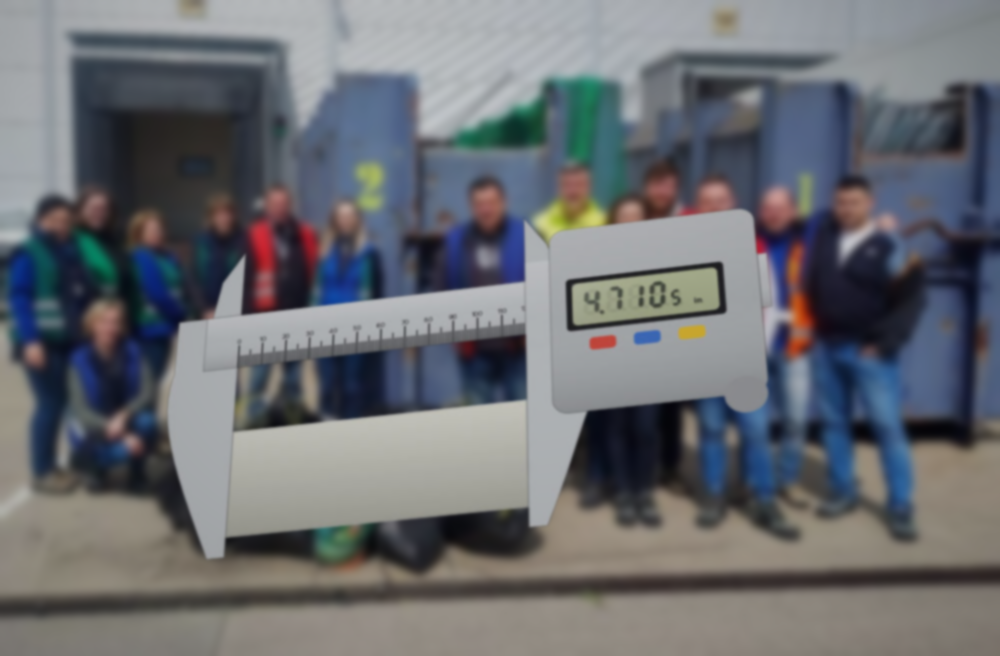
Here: 4.7105in
